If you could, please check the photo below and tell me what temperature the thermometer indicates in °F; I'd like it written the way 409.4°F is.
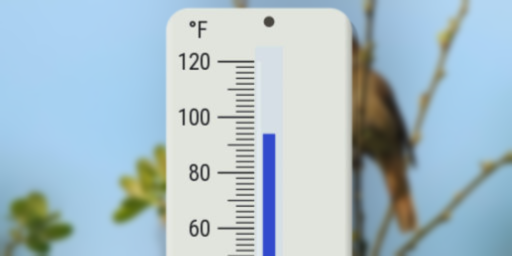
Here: 94°F
